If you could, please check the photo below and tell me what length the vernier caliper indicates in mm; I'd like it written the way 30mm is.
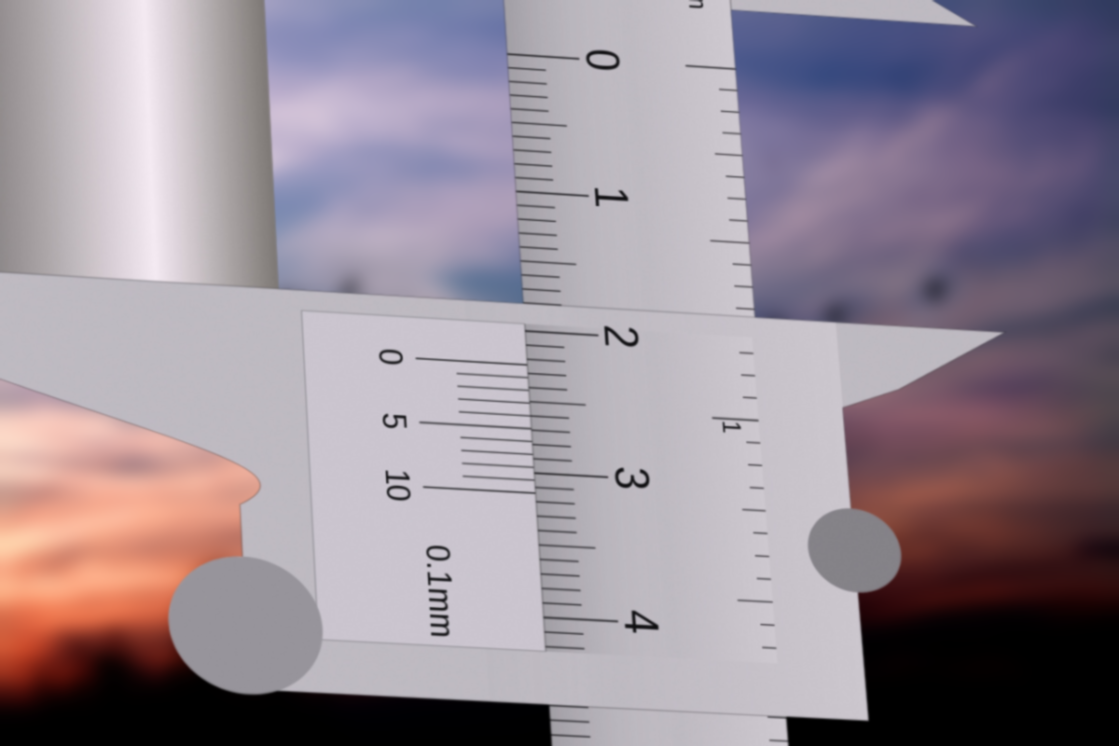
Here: 22.4mm
